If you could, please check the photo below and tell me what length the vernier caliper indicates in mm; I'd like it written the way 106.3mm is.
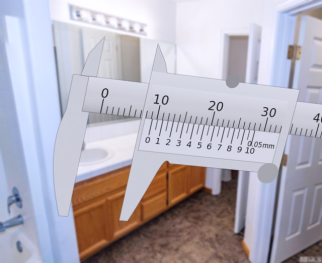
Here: 9.2mm
